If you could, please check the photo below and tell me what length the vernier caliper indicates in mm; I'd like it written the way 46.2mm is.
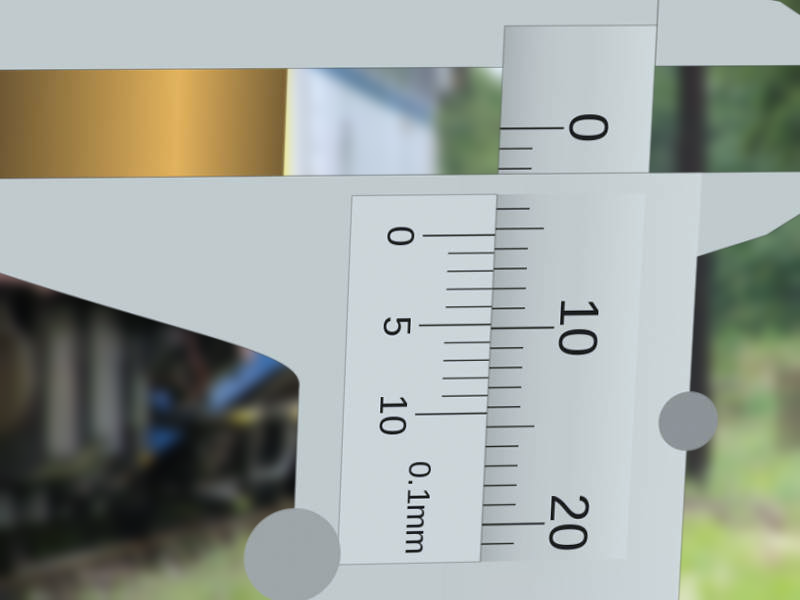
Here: 5.3mm
